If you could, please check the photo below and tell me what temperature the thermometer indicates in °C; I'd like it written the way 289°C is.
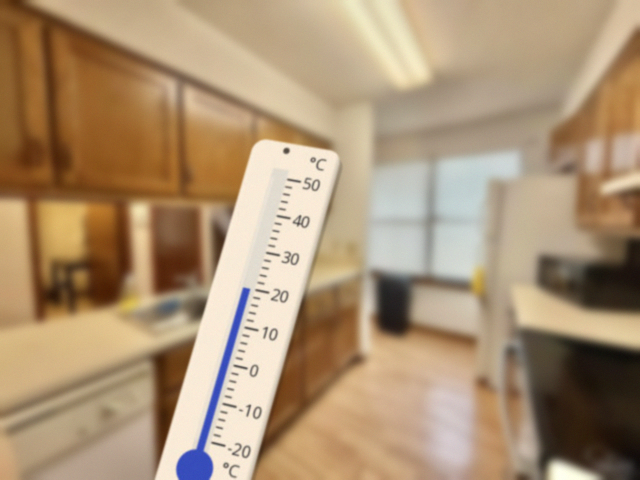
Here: 20°C
